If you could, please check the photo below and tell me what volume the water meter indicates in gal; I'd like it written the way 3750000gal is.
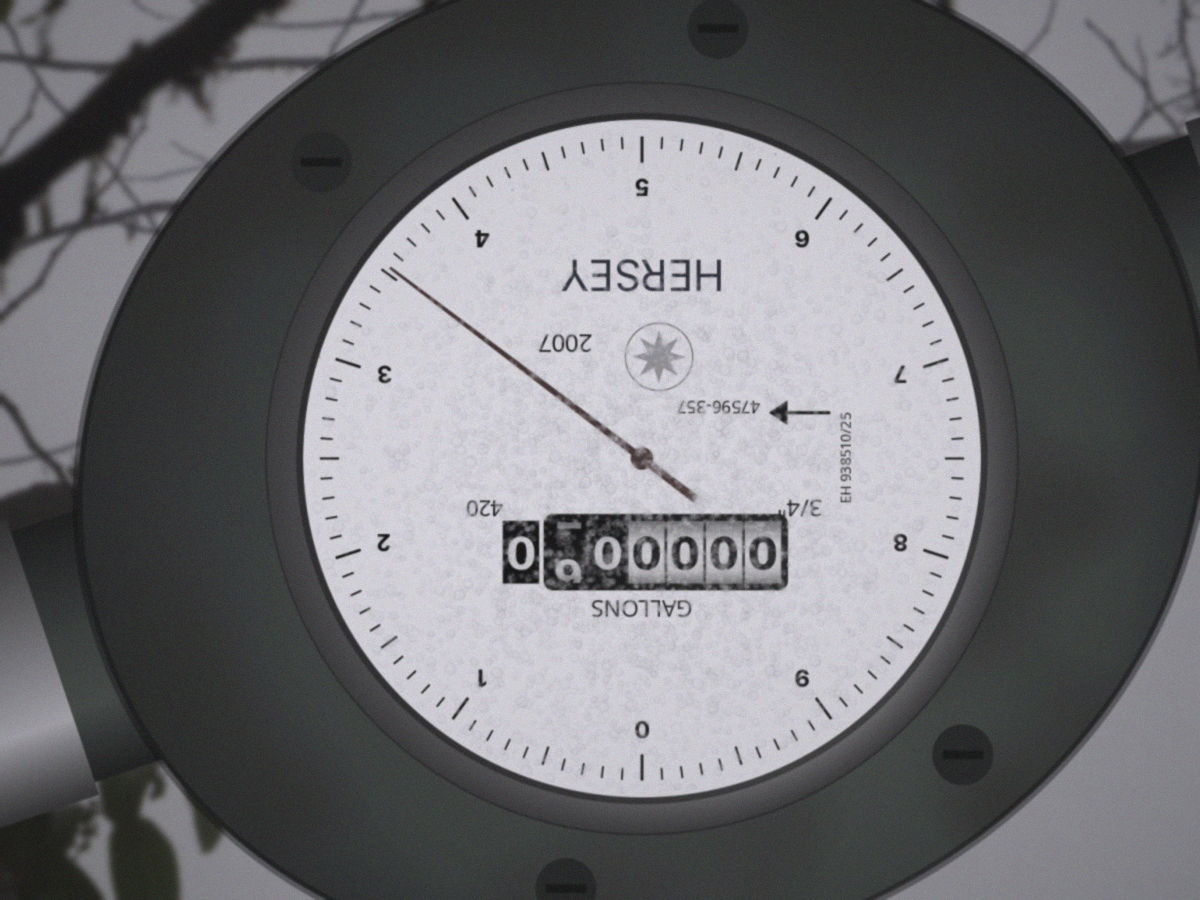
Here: 63.5gal
